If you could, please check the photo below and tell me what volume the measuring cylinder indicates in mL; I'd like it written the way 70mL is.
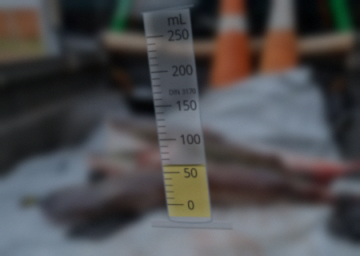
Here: 60mL
